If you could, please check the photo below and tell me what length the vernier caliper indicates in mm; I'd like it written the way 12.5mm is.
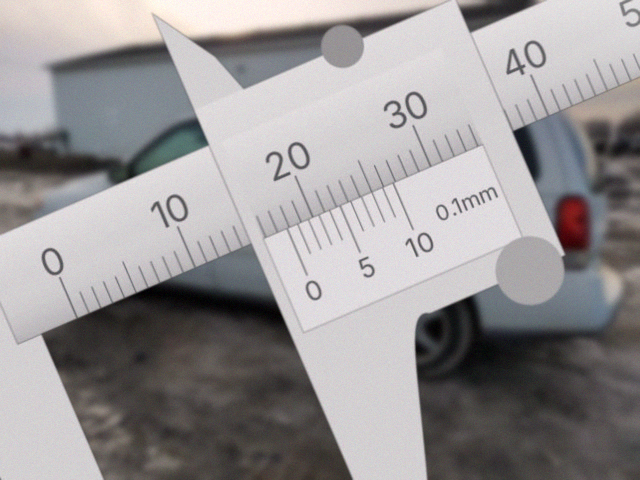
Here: 17.8mm
